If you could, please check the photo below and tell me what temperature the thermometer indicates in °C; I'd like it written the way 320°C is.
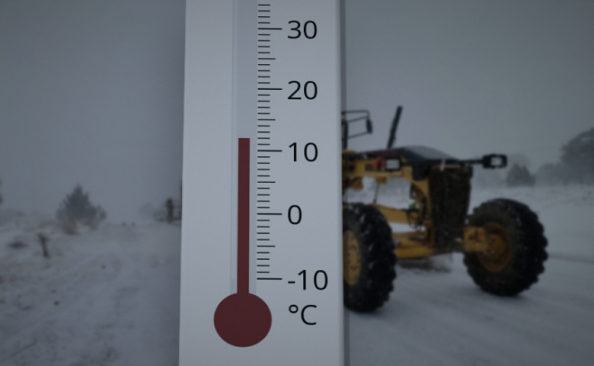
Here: 12°C
